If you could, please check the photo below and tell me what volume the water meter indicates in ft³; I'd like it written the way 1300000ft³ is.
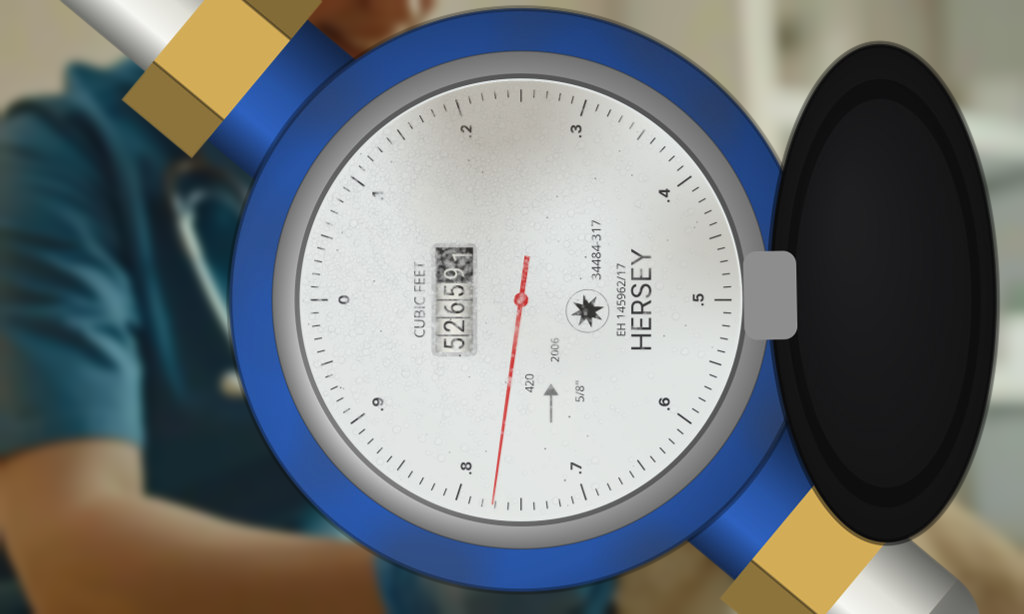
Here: 526590.77ft³
